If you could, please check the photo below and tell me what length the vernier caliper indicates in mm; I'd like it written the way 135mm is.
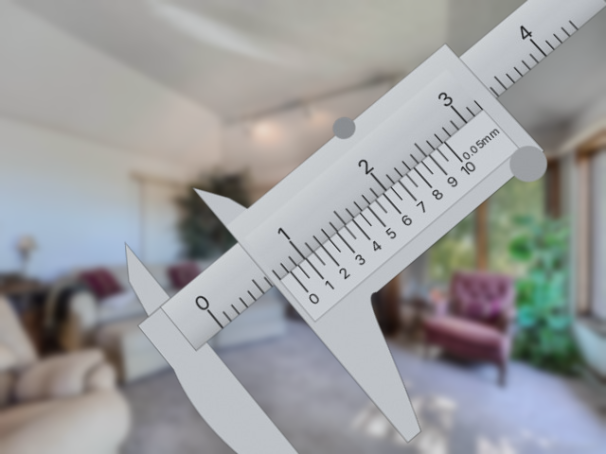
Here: 8.2mm
